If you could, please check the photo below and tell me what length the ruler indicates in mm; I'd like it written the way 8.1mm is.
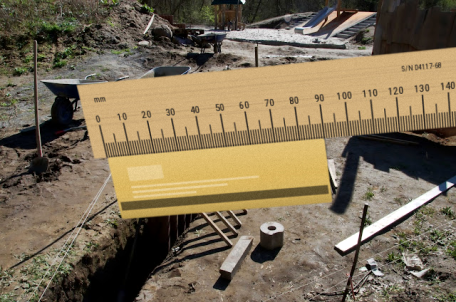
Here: 90mm
